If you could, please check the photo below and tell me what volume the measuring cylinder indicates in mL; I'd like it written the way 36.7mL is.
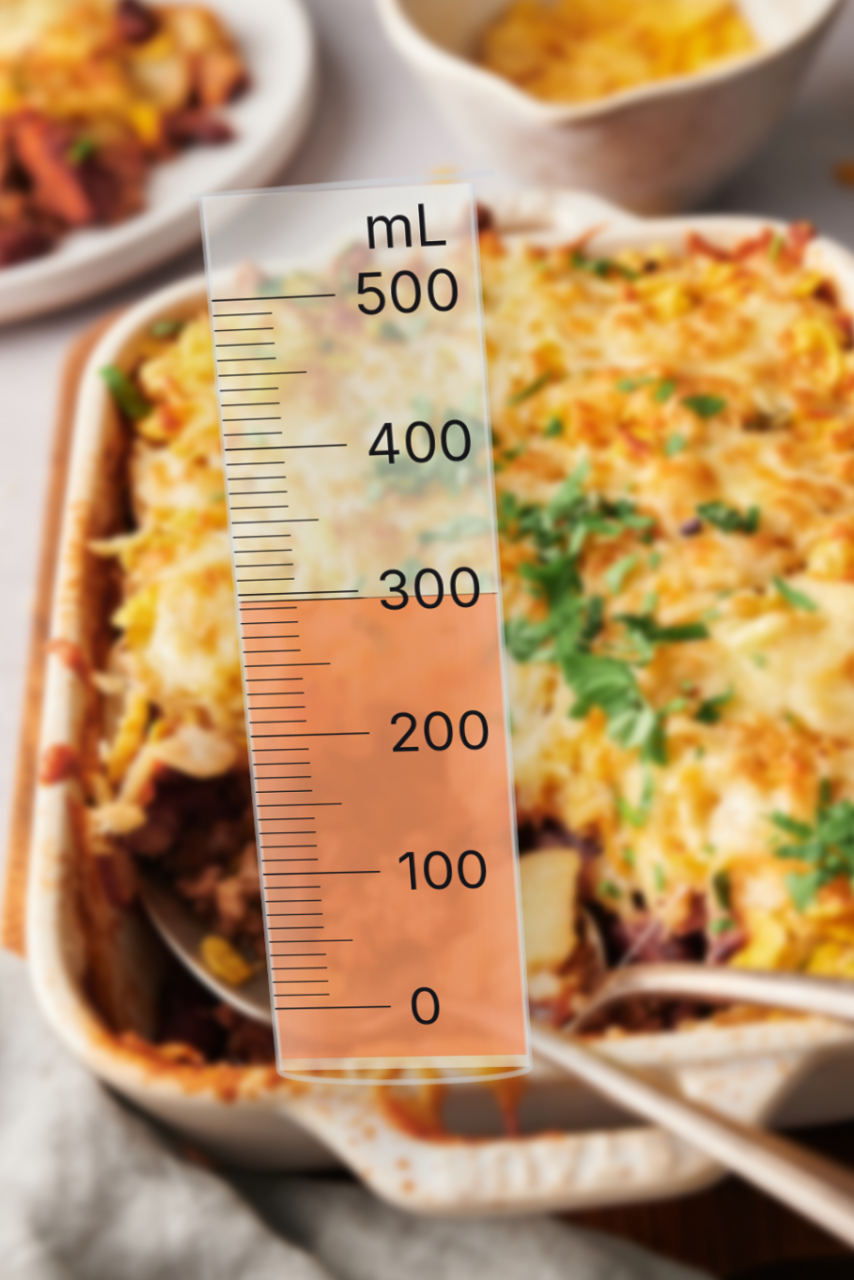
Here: 295mL
